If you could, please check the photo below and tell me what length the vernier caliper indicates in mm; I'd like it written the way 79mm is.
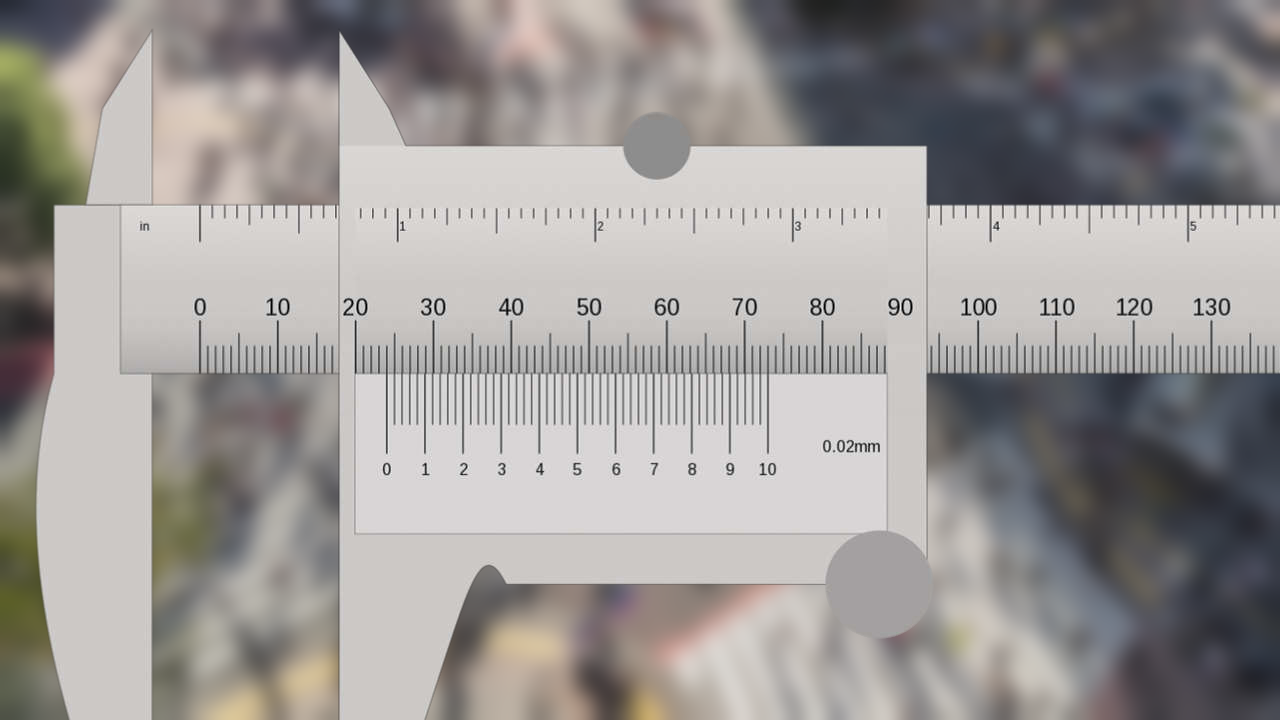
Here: 24.0mm
